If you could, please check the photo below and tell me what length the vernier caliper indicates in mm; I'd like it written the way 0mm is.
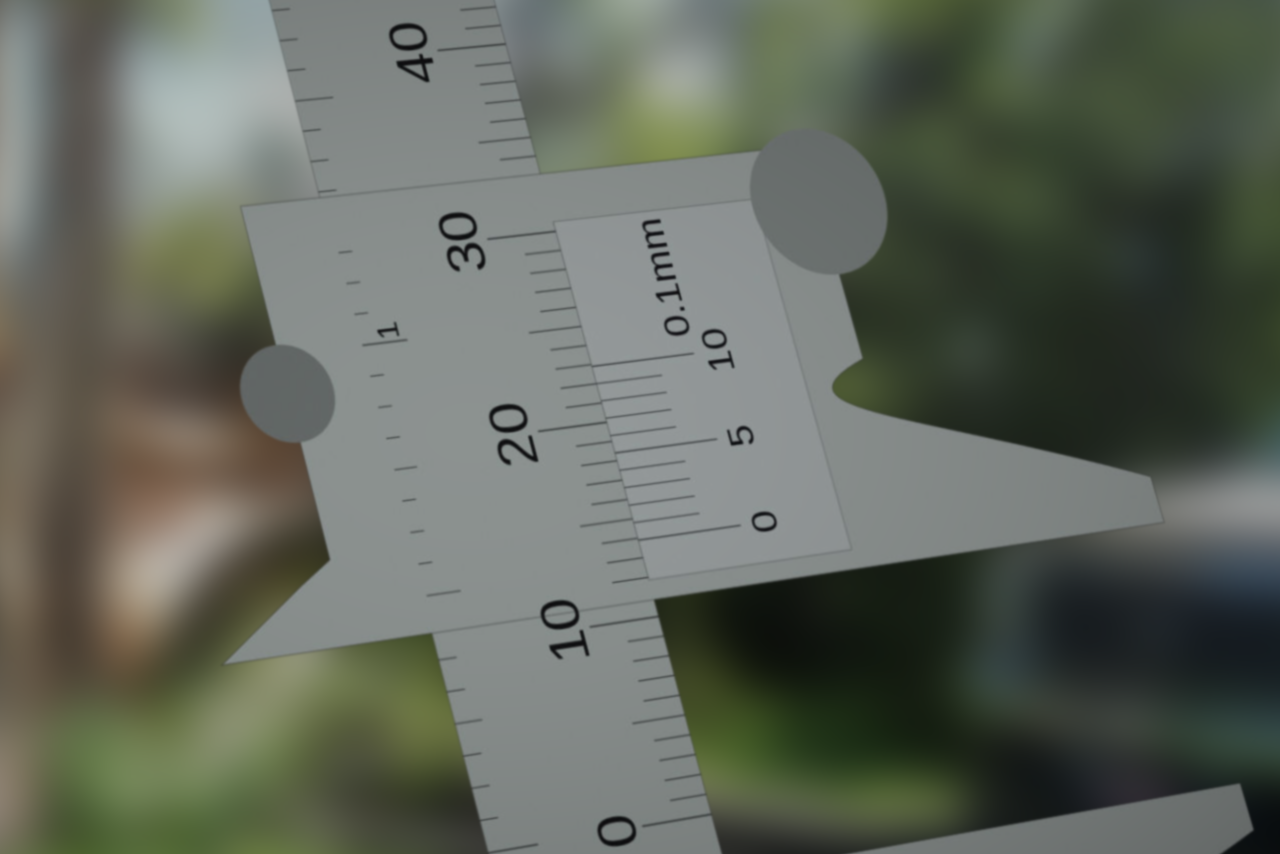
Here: 13.9mm
